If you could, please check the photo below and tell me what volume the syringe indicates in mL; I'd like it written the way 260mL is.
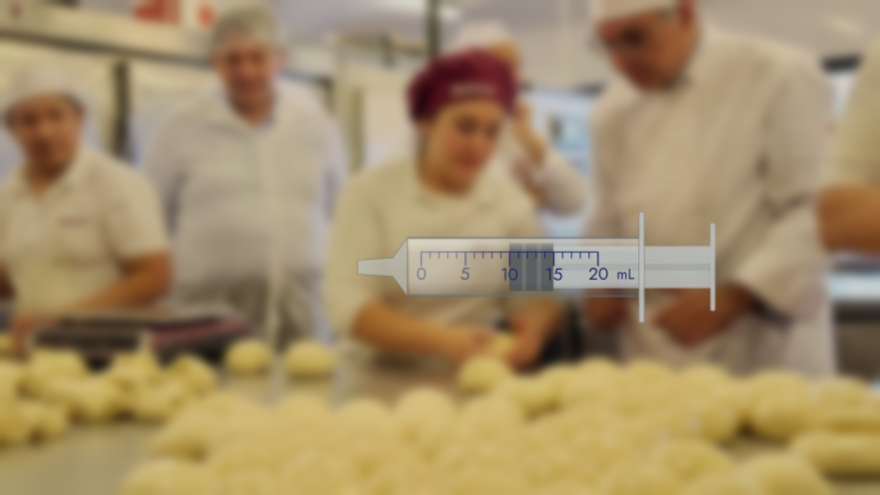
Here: 10mL
